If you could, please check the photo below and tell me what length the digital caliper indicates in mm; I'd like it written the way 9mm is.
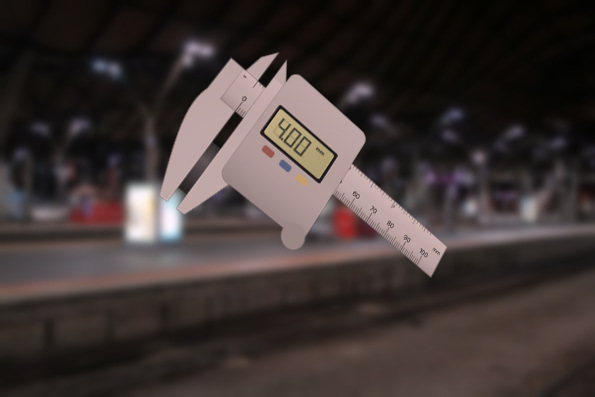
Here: 4.00mm
